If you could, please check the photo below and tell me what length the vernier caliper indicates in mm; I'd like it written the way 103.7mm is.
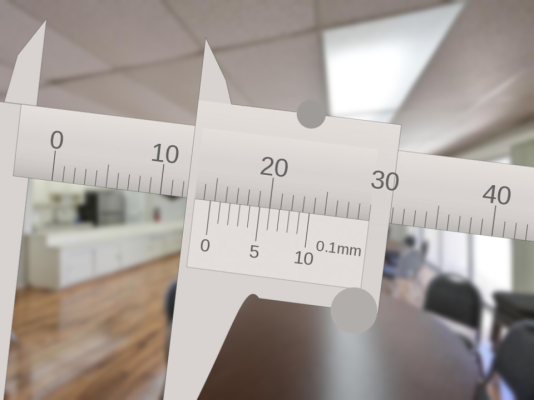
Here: 14.6mm
